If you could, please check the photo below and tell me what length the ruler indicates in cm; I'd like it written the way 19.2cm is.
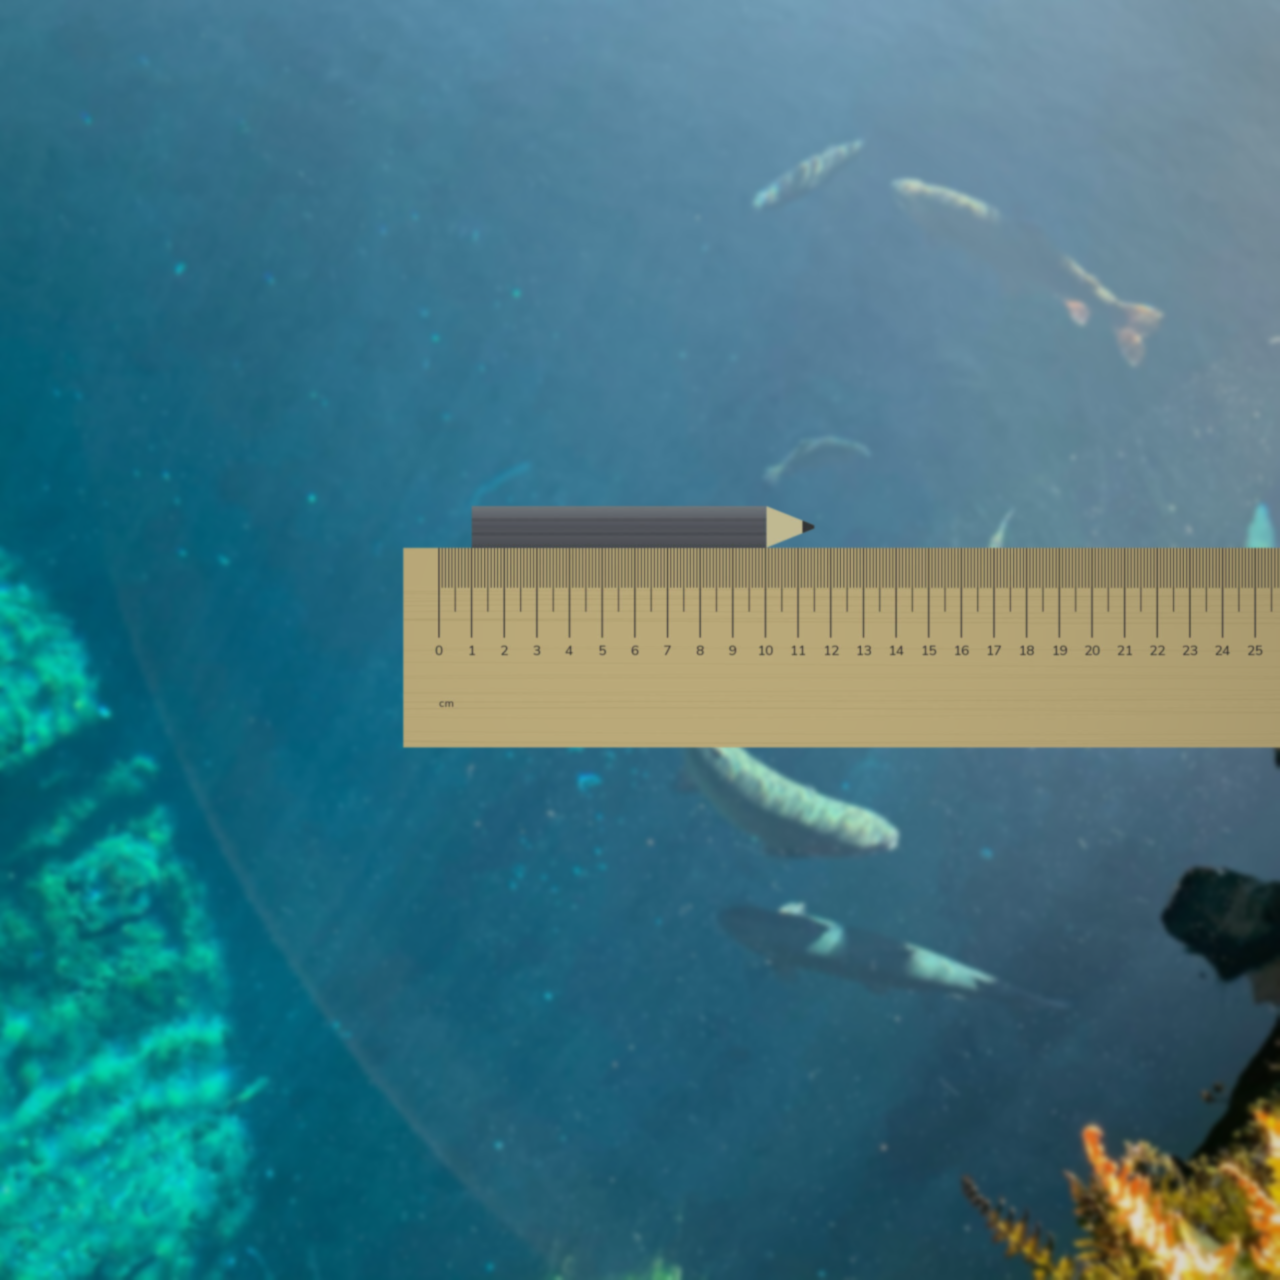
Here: 10.5cm
